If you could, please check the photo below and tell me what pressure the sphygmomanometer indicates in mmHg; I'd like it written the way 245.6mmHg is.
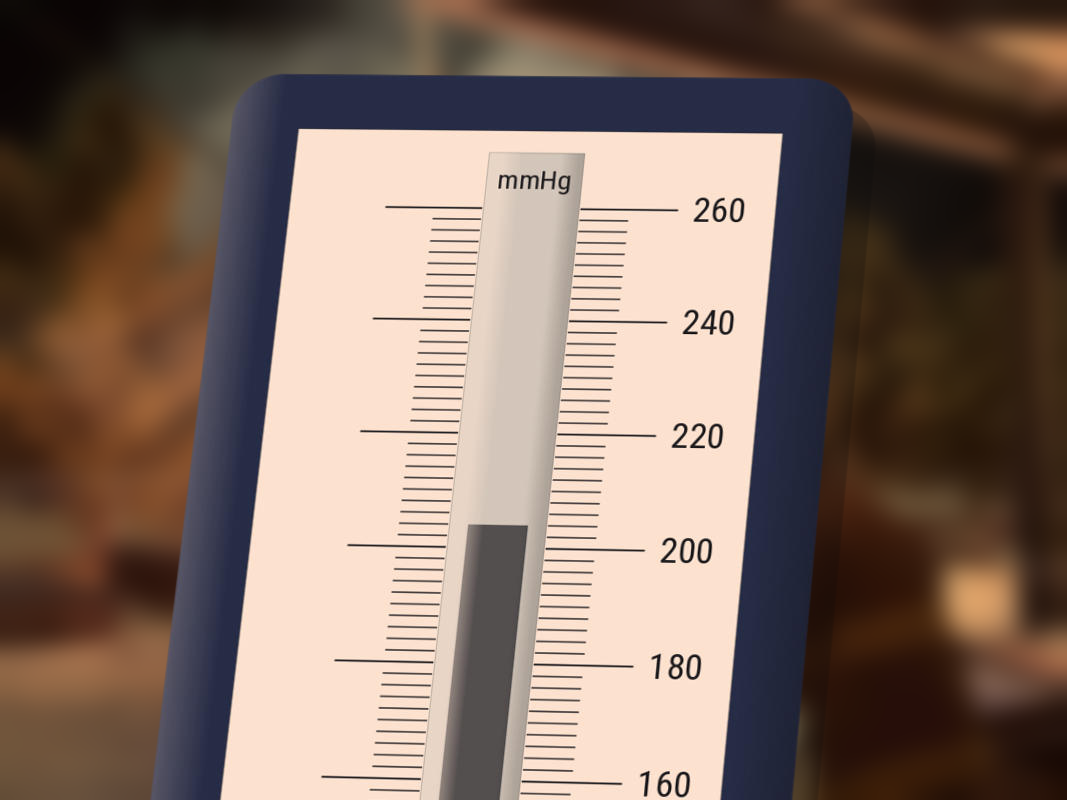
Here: 204mmHg
